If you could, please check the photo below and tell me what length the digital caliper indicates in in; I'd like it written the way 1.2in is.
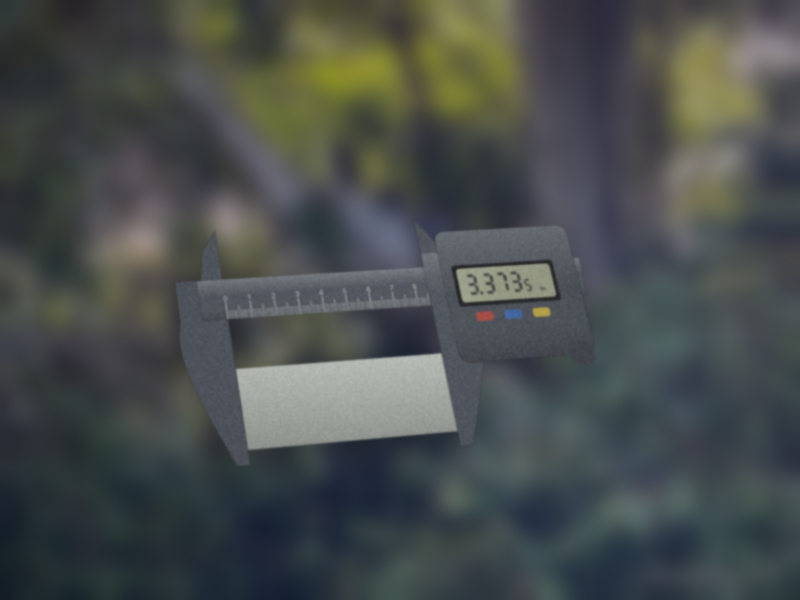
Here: 3.3735in
